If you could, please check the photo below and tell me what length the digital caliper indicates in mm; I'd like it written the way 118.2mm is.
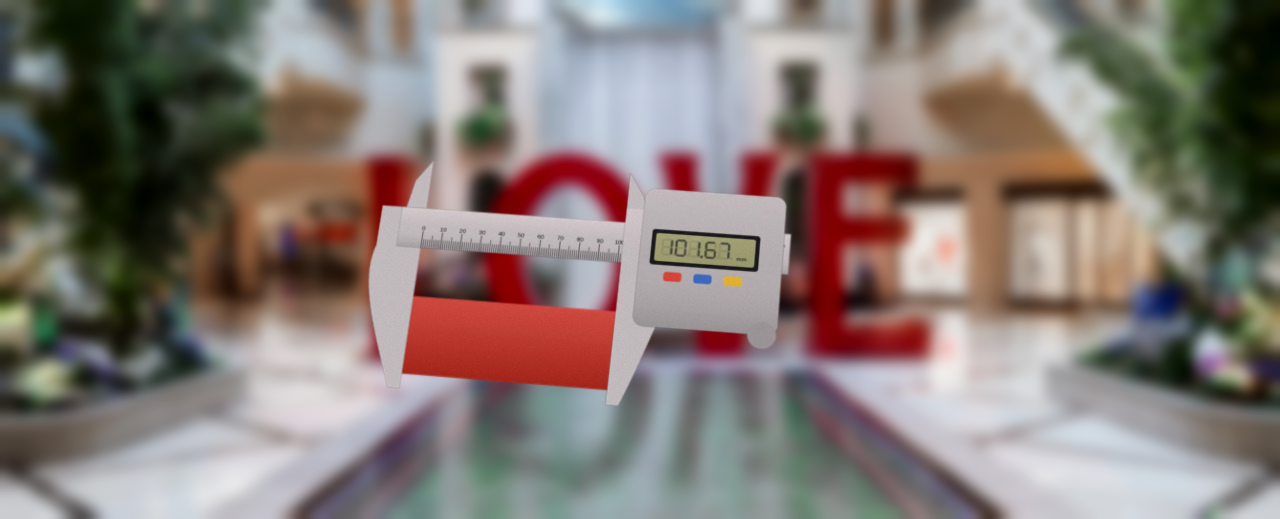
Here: 101.67mm
